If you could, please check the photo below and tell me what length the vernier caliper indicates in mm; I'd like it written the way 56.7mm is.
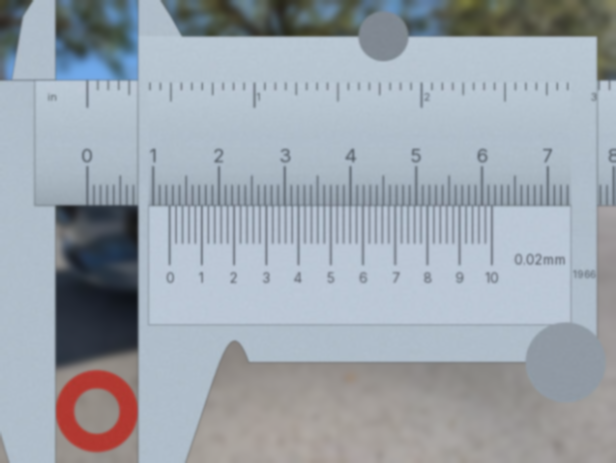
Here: 12.5mm
